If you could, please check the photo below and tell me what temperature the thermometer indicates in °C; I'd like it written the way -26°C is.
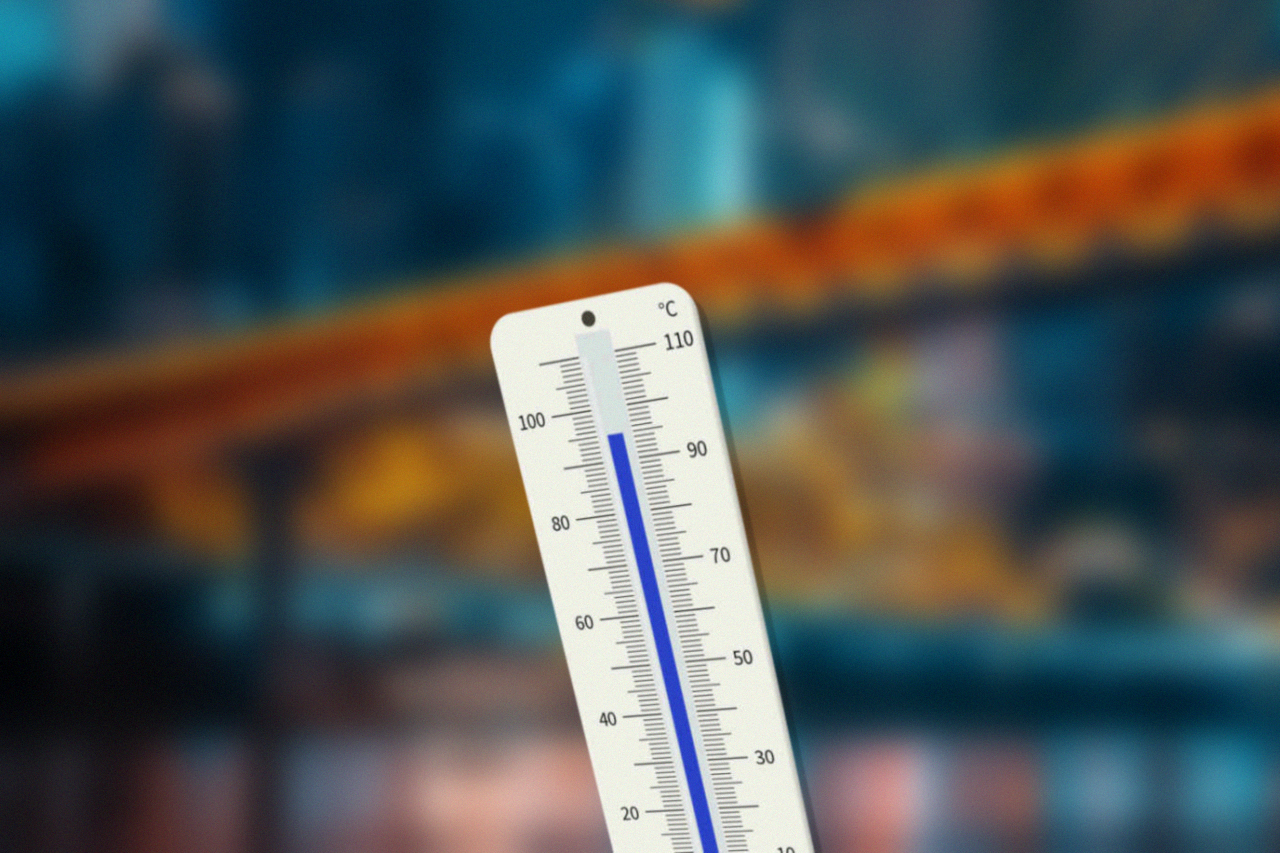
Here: 95°C
